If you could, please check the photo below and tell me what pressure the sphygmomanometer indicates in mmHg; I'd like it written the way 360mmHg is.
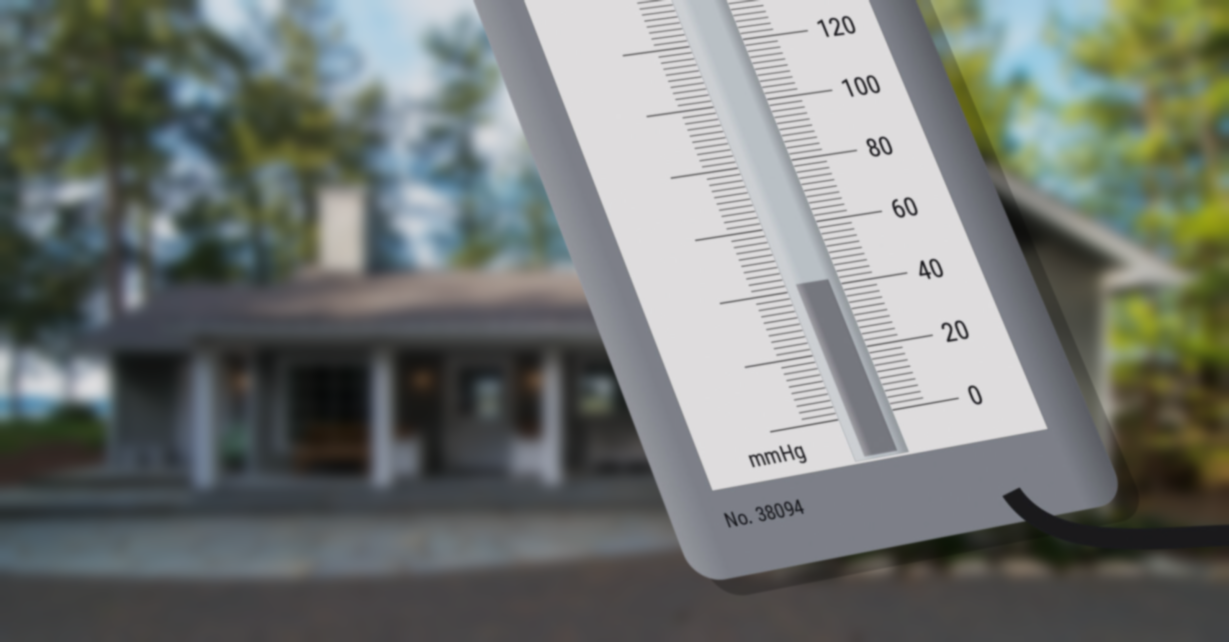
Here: 42mmHg
